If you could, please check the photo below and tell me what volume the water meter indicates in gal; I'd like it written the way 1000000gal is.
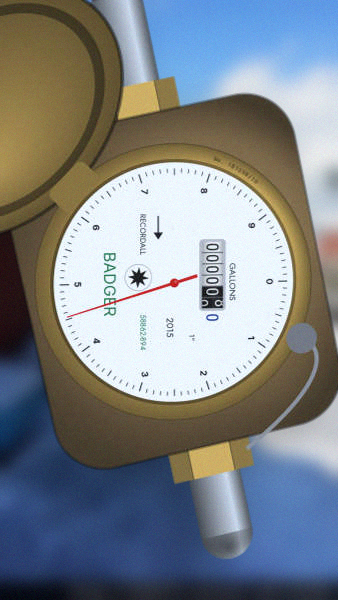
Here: 84.5gal
